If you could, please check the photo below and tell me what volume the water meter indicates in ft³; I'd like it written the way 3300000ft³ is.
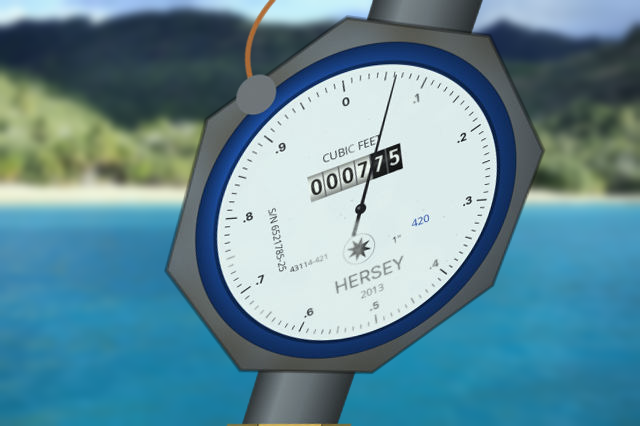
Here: 775.06ft³
